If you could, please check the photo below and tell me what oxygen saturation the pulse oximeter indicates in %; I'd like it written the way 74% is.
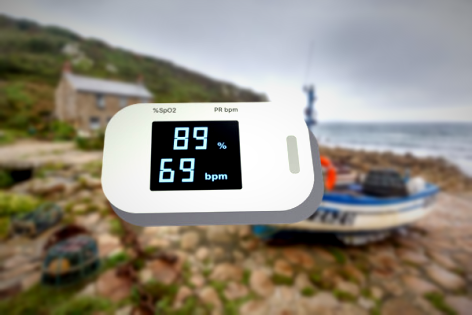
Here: 89%
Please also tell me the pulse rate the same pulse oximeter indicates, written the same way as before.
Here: 69bpm
